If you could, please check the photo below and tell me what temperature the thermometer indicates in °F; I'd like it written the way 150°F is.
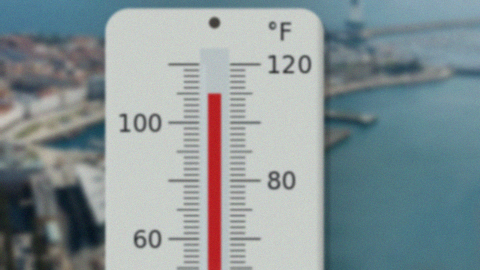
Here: 110°F
